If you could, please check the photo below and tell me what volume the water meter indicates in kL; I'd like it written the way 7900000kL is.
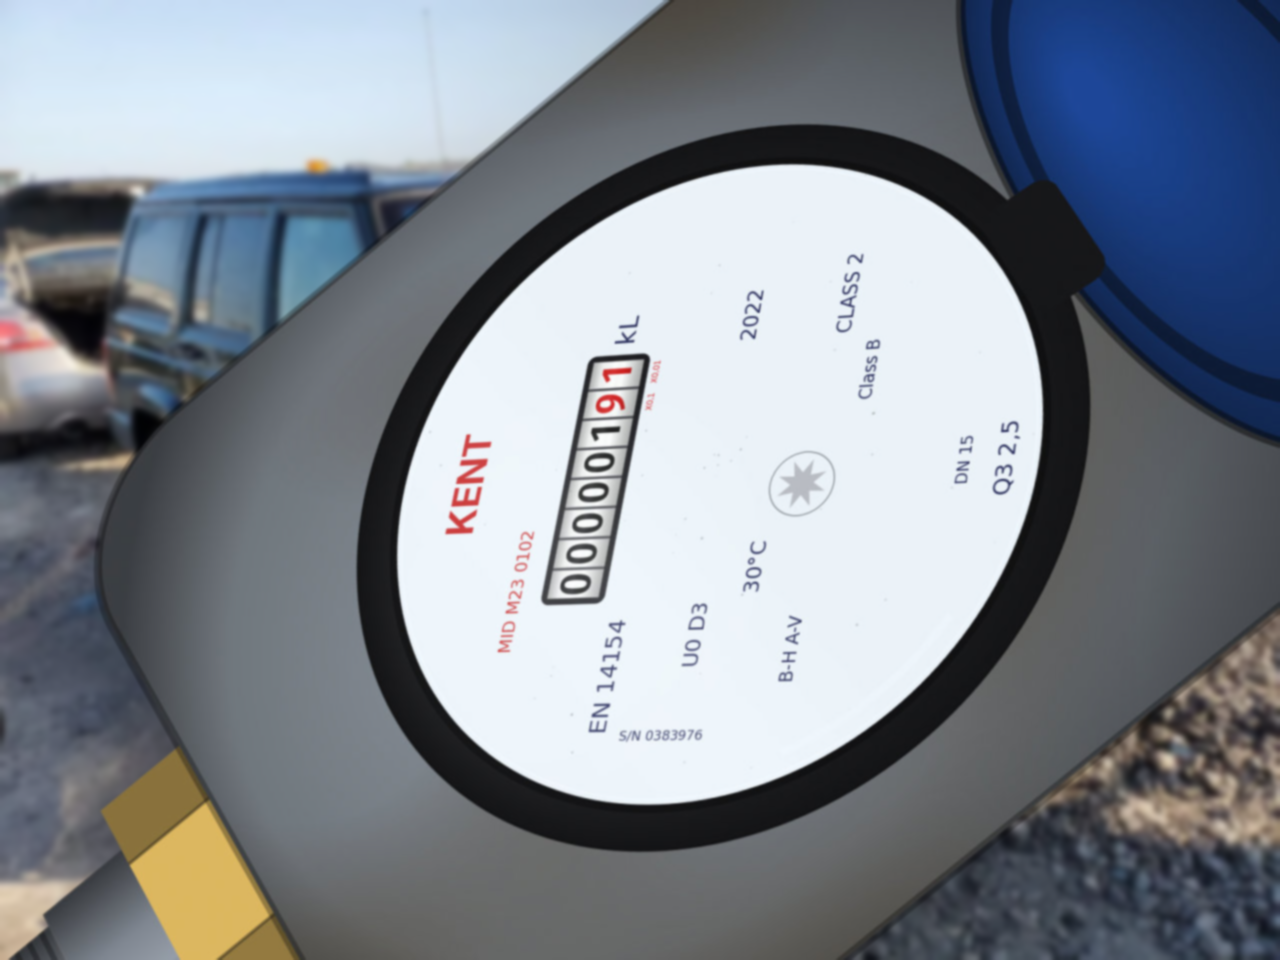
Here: 1.91kL
